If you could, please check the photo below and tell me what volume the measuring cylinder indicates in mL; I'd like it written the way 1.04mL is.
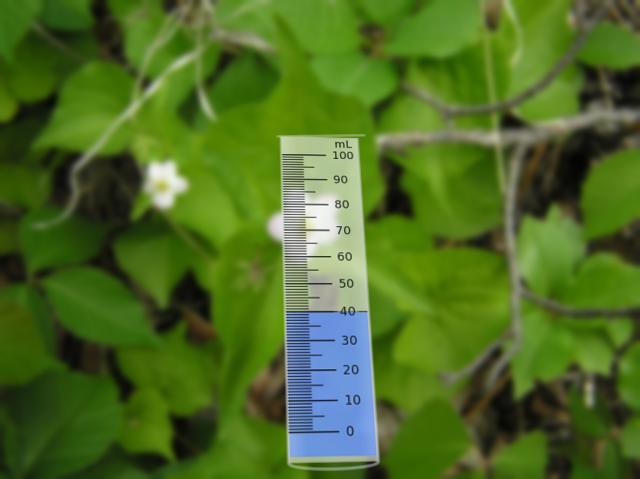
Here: 40mL
